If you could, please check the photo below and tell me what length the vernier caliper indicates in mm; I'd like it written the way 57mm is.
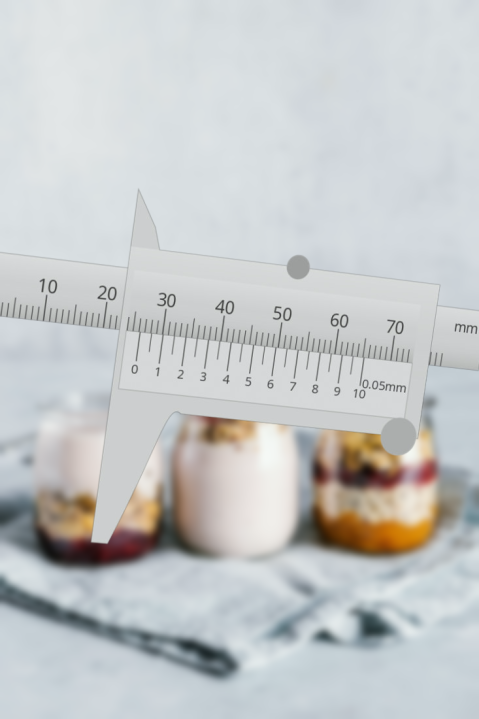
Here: 26.2mm
